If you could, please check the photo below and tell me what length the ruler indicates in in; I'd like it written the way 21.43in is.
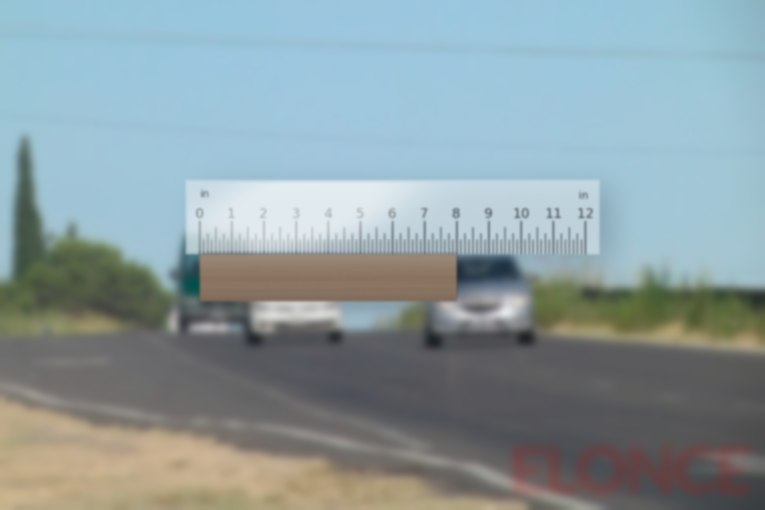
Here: 8in
